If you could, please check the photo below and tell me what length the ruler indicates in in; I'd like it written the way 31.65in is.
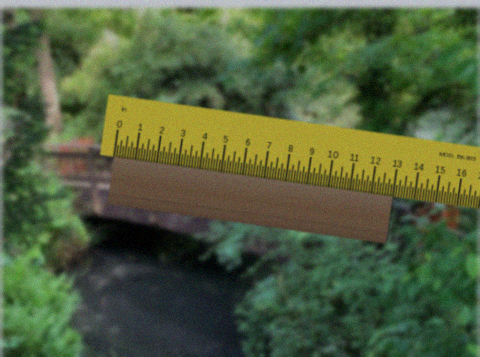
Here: 13in
